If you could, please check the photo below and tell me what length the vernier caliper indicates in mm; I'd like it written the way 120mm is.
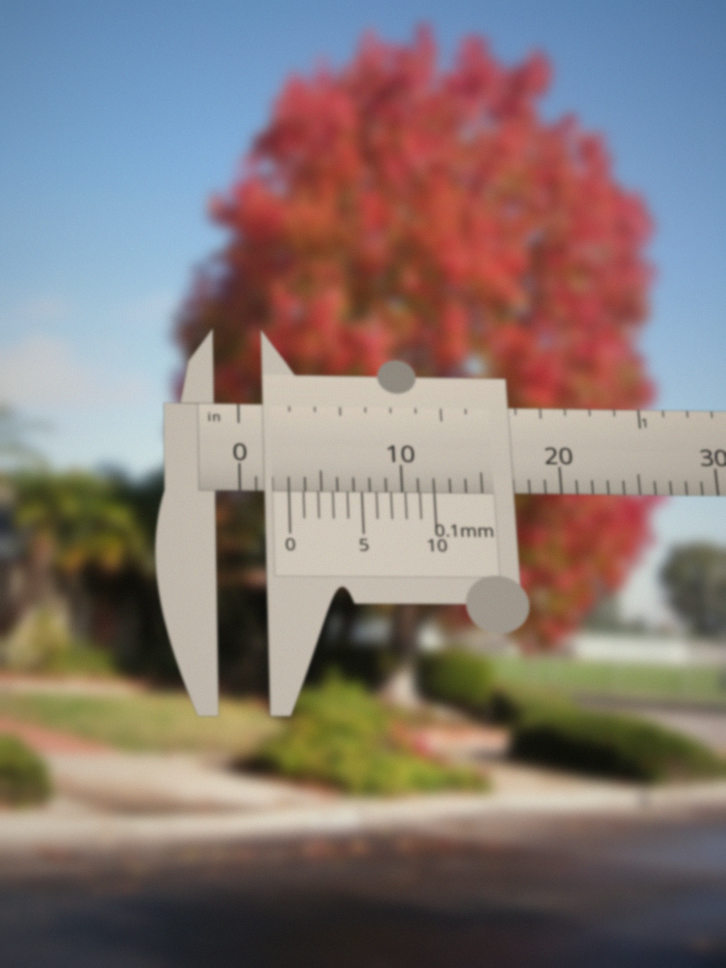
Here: 3.0mm
